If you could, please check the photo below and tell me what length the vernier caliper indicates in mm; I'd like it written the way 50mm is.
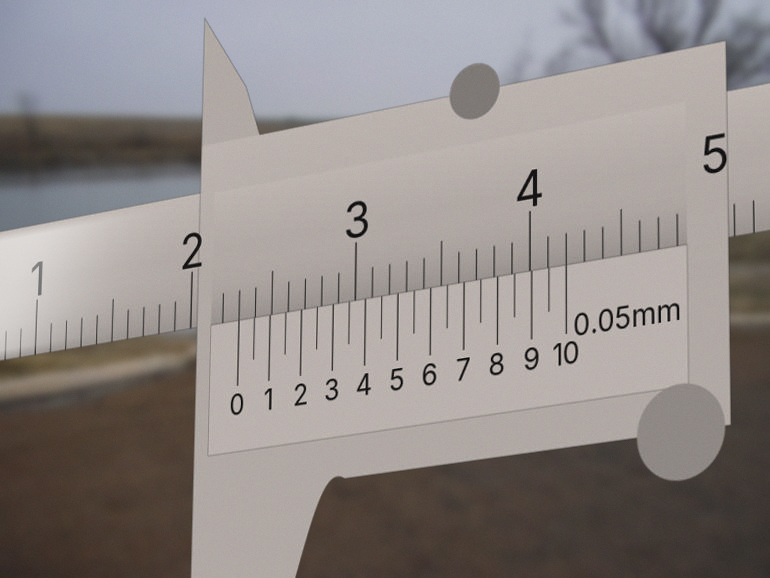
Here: 23.0mm
